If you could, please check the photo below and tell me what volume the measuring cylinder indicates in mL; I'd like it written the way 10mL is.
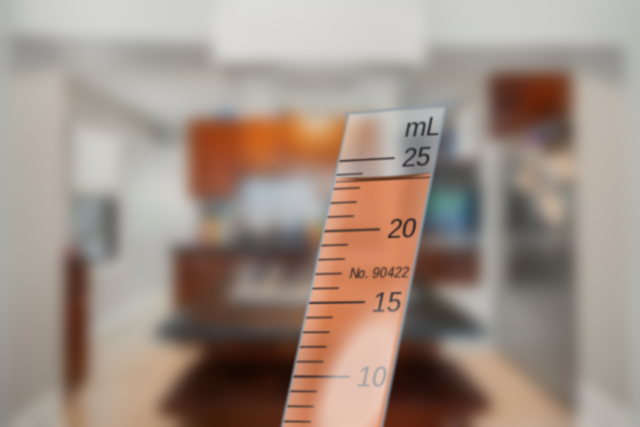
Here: 23.5mL
